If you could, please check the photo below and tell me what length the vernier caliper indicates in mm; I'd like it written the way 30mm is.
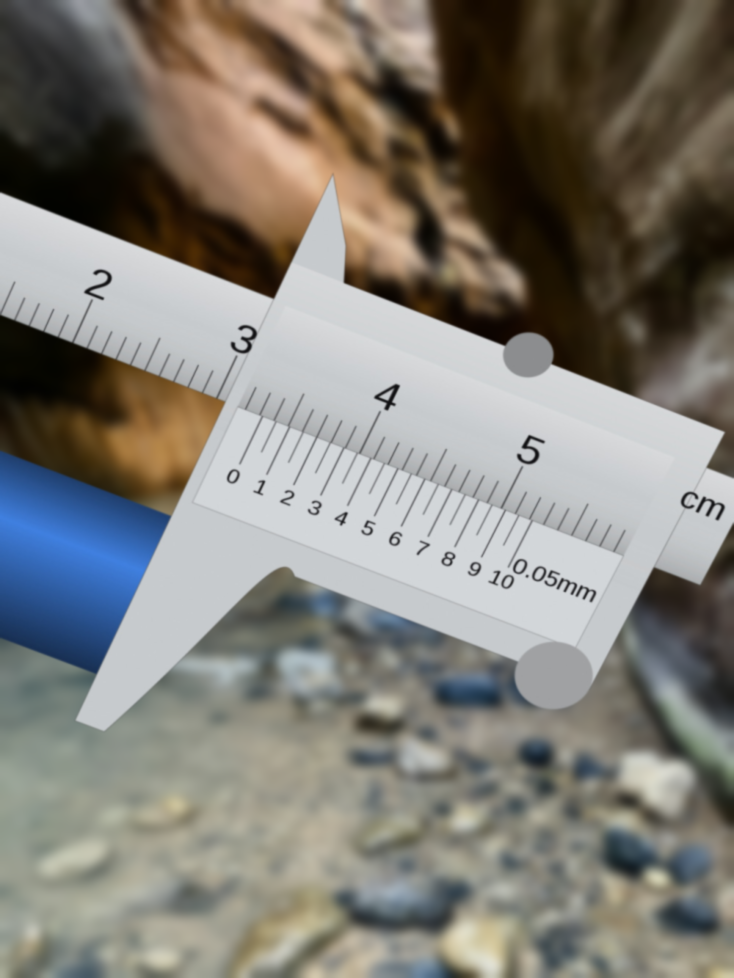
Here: 33.2mm
